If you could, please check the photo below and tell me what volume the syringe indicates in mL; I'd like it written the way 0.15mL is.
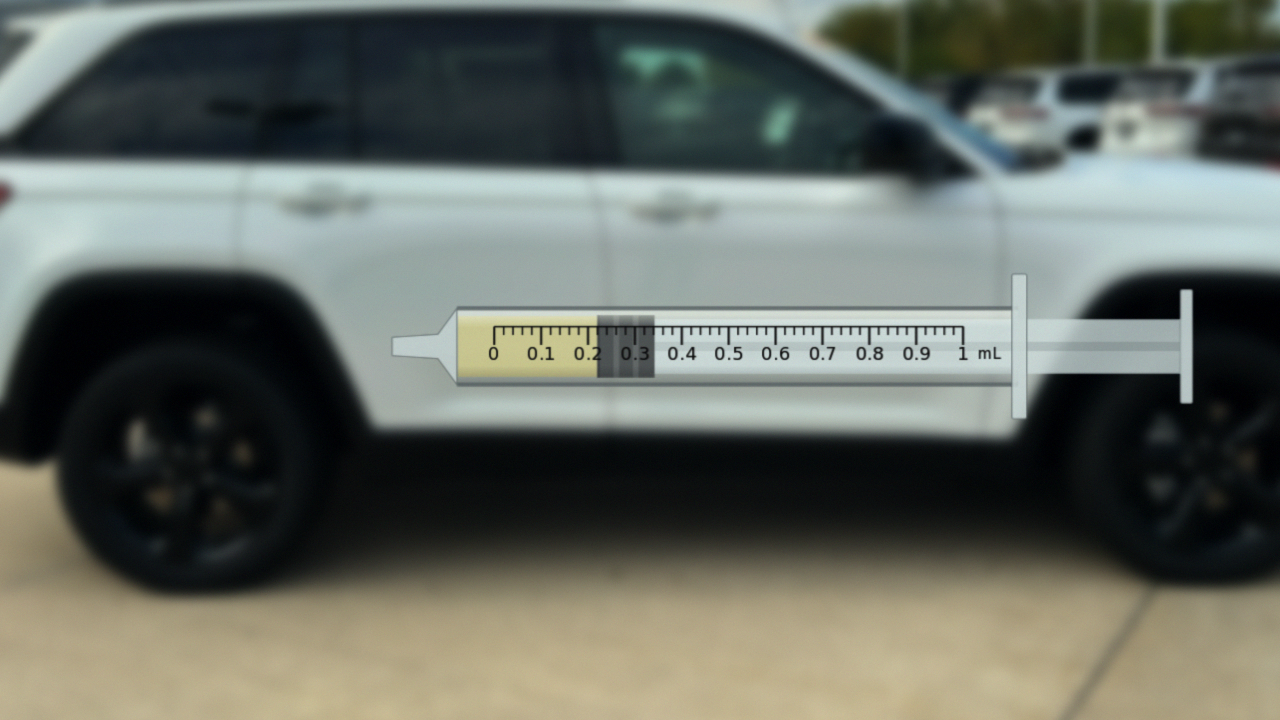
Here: 0.22mL
